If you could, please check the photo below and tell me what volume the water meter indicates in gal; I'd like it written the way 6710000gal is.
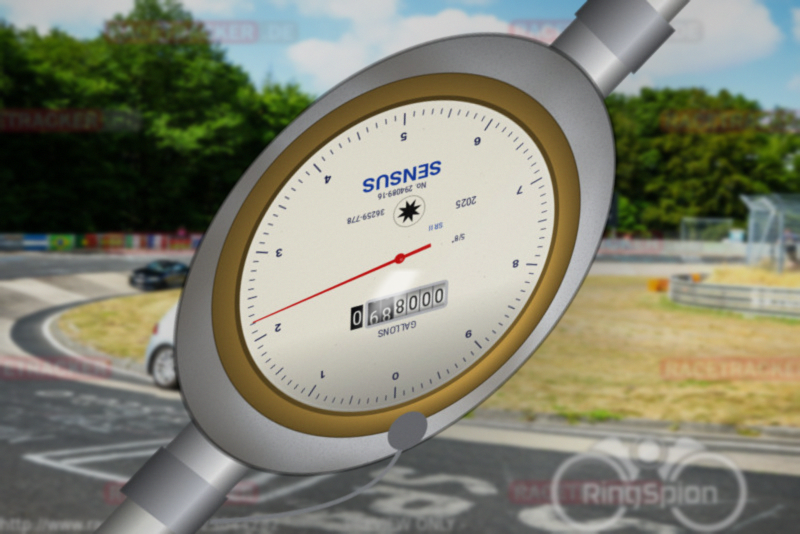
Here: 8892.2gal
